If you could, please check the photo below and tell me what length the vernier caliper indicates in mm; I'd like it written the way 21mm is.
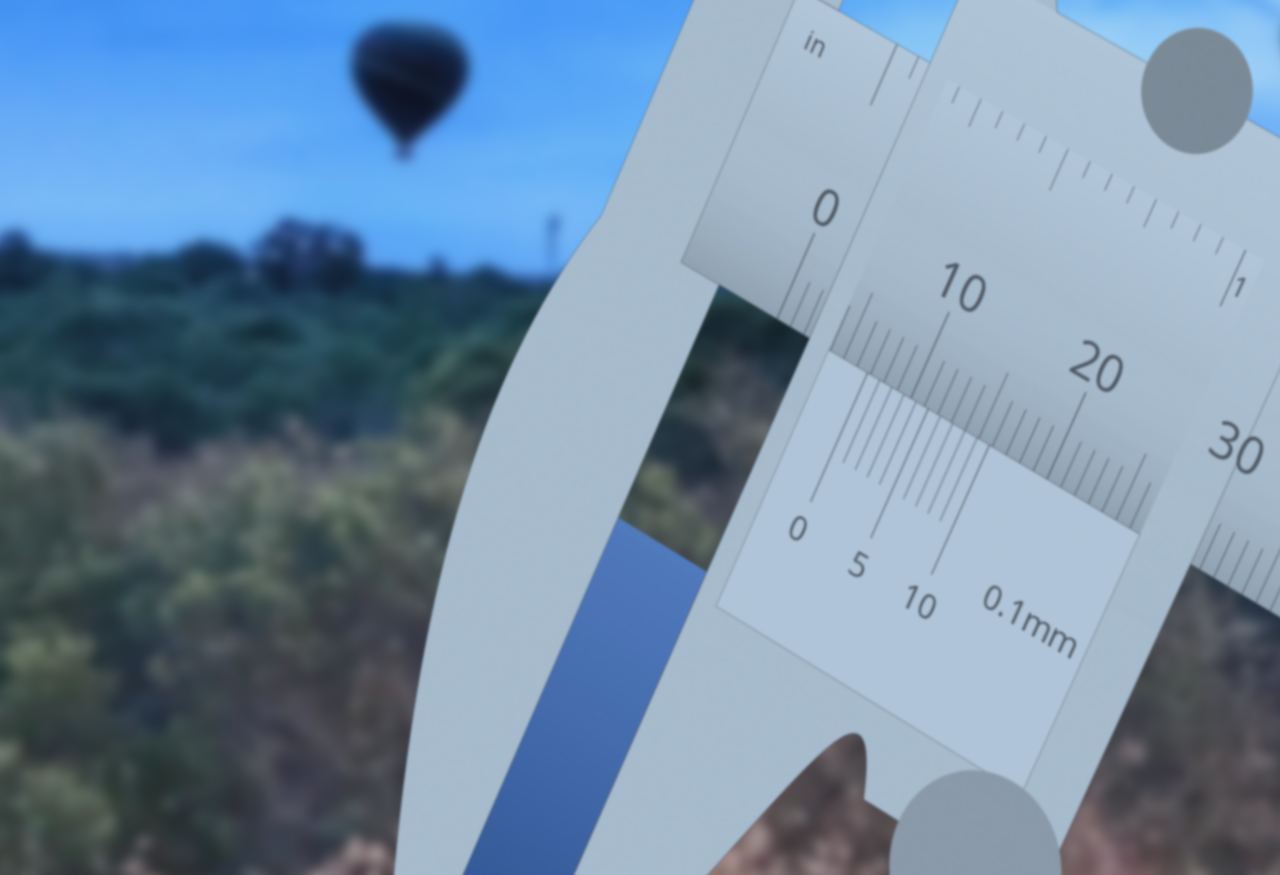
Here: 6.8mm
